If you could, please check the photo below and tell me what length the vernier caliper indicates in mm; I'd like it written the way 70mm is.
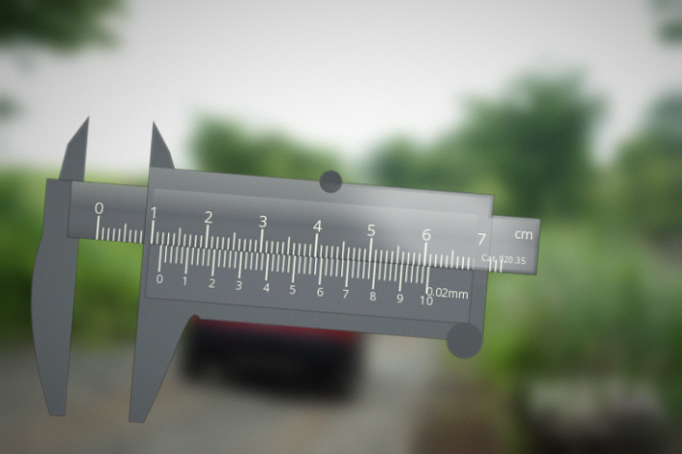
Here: 11.8mm
